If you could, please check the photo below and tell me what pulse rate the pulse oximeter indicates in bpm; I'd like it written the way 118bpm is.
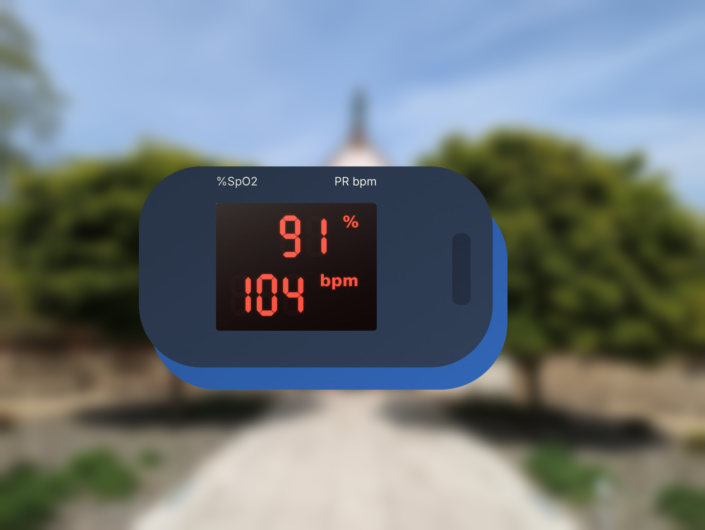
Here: 104bpm
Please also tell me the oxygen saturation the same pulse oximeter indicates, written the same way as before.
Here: 91%
